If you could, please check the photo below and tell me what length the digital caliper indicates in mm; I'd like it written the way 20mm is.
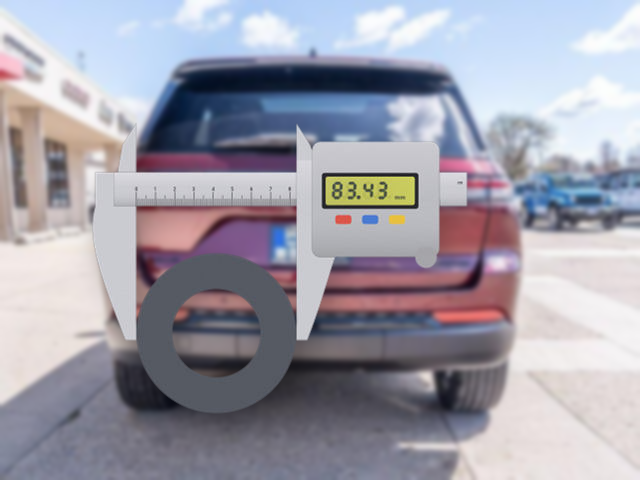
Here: 83.43mm
